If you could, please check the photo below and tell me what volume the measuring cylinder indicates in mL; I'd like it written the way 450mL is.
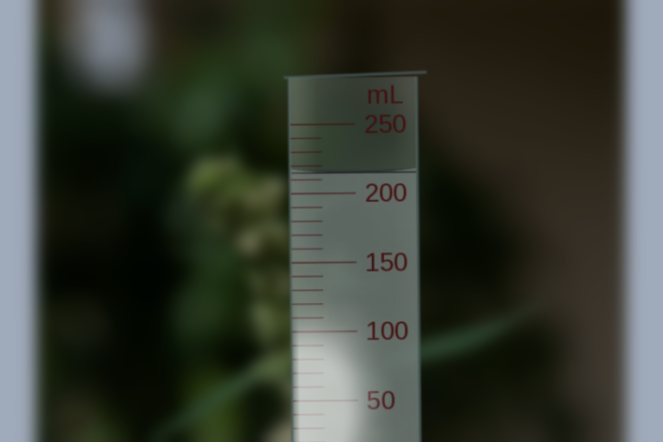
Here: 215mL
